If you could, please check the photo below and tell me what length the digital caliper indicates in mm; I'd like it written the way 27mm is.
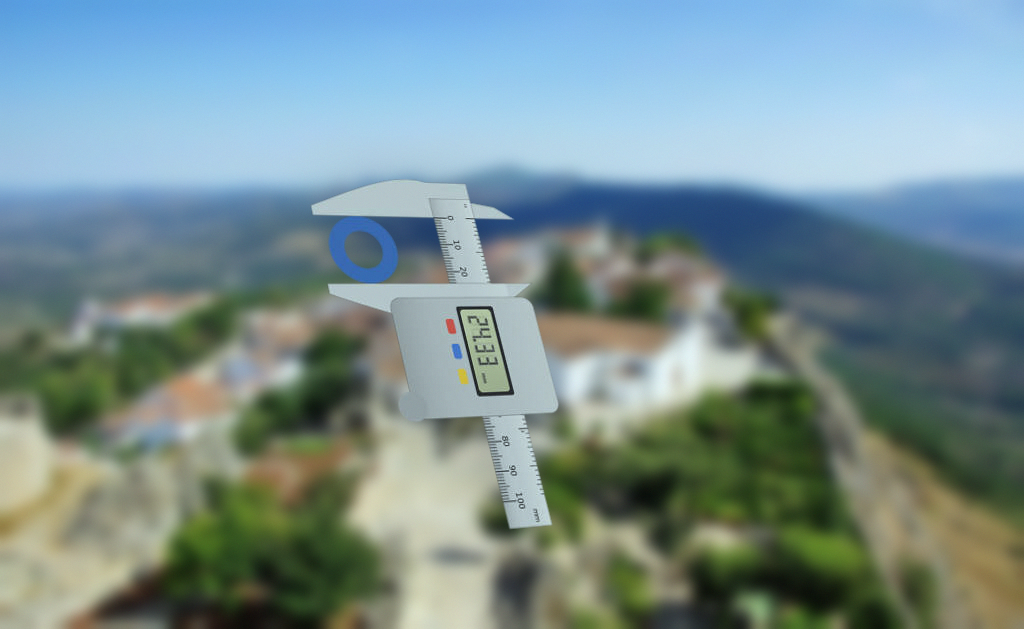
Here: 24.33mm
